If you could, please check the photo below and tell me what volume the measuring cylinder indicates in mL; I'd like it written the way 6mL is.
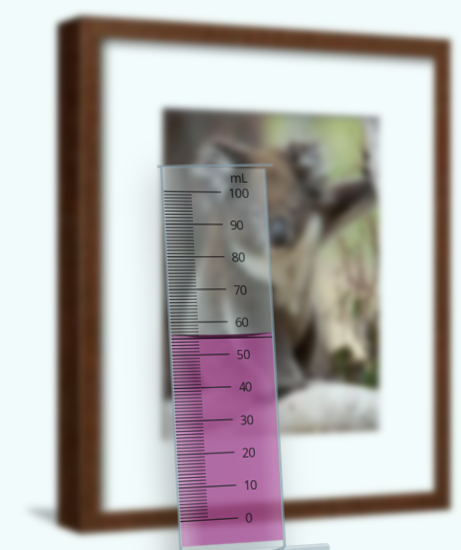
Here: 55mL
